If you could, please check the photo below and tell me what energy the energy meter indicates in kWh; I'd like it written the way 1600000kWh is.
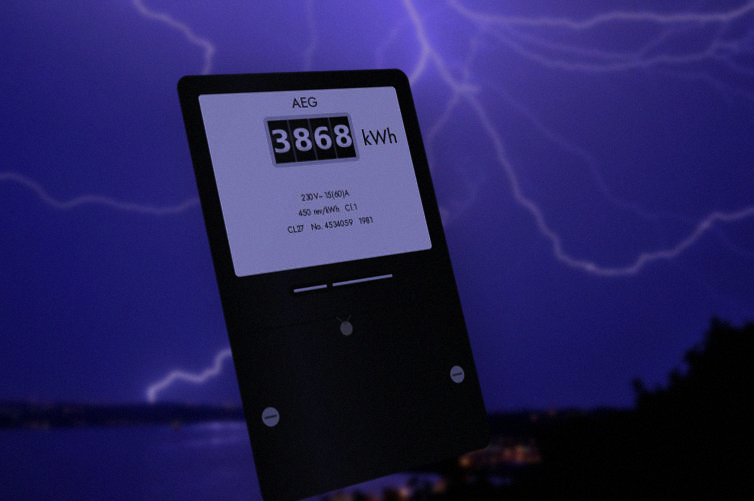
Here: 3868kWh
